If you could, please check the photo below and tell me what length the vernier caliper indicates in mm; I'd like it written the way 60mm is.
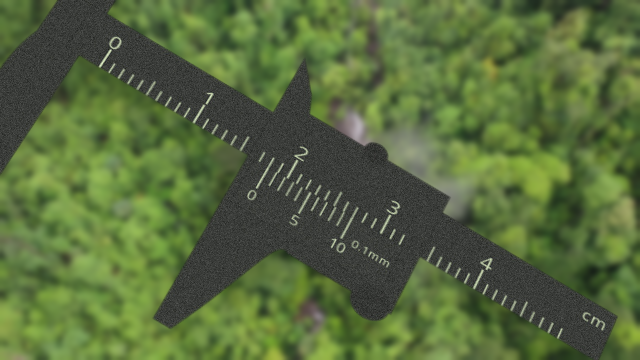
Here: 18.0mm
